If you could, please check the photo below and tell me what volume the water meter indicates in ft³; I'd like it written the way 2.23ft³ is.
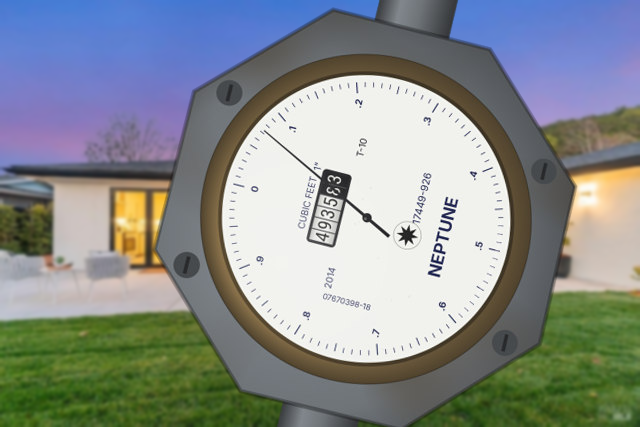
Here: 493583.07ft³
